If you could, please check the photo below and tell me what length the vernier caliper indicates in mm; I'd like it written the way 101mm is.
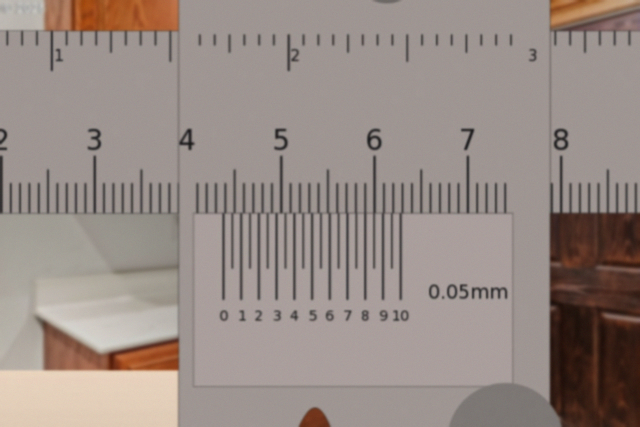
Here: 43.8mm
